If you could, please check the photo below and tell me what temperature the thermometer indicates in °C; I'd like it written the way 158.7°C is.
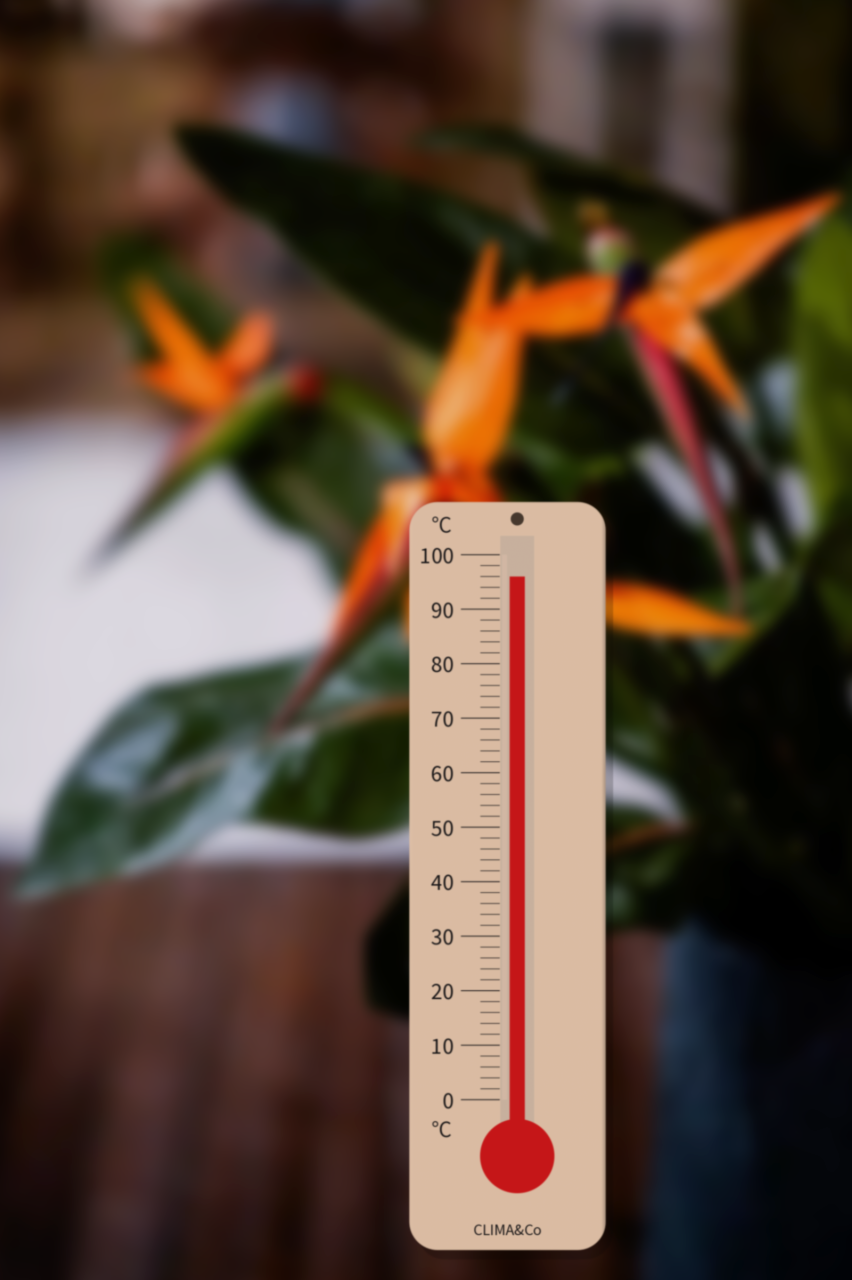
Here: 96°C
